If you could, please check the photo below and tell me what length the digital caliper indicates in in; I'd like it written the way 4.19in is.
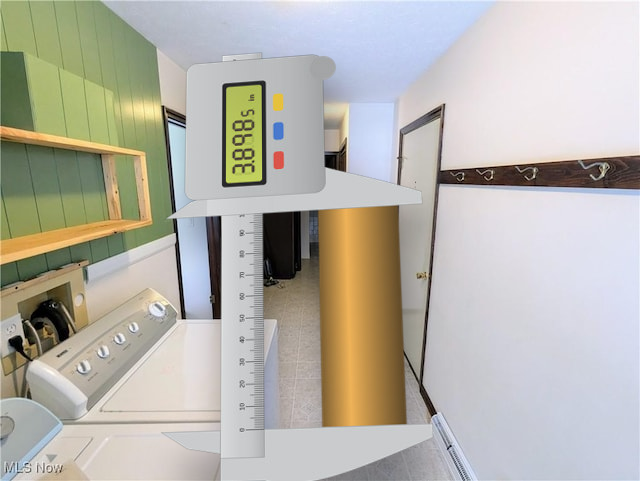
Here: 3.8985in
